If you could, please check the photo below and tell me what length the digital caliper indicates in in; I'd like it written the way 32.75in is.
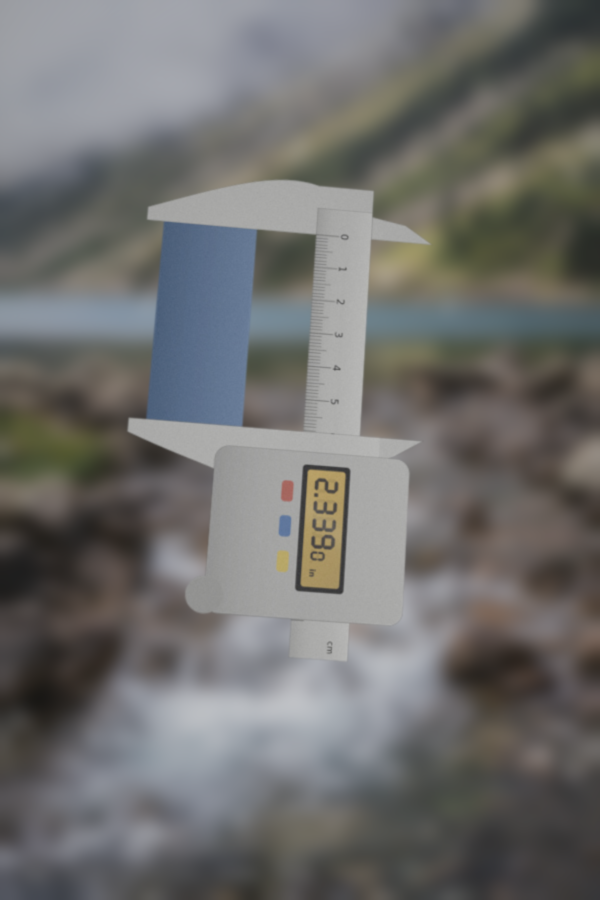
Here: 2.3390in
